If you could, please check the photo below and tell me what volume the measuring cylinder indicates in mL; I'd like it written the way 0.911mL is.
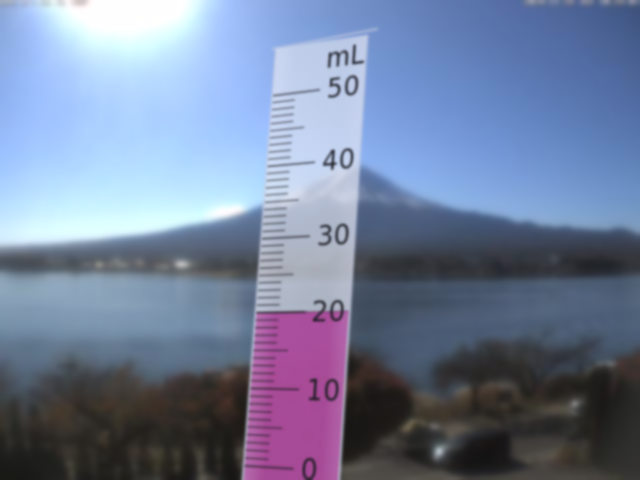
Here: 20mL
